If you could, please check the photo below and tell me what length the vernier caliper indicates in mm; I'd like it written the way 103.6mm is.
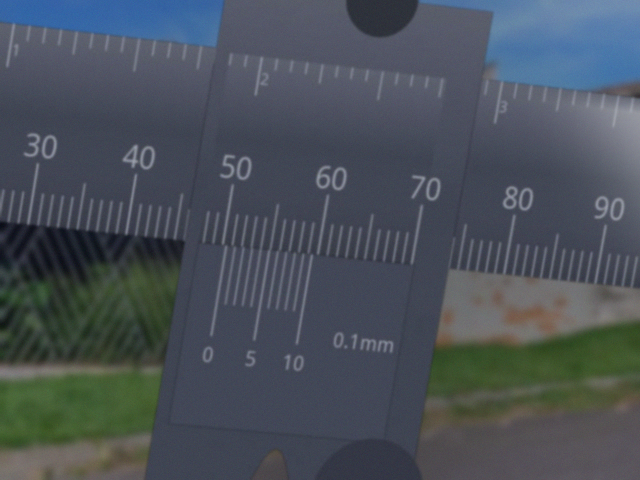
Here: 50.4mm
